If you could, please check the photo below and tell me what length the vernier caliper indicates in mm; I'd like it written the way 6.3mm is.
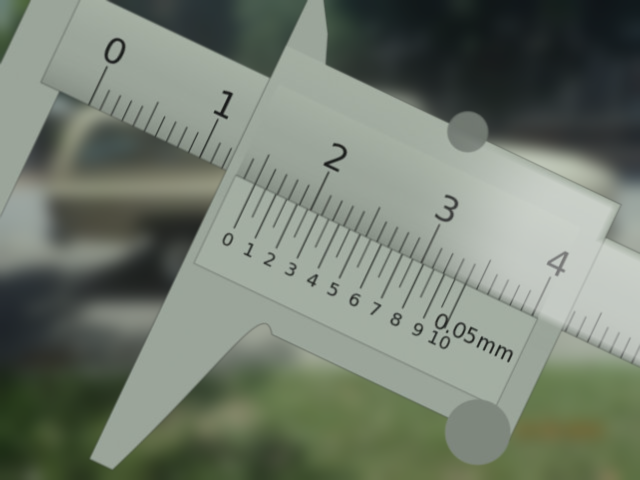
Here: 15.0mm
